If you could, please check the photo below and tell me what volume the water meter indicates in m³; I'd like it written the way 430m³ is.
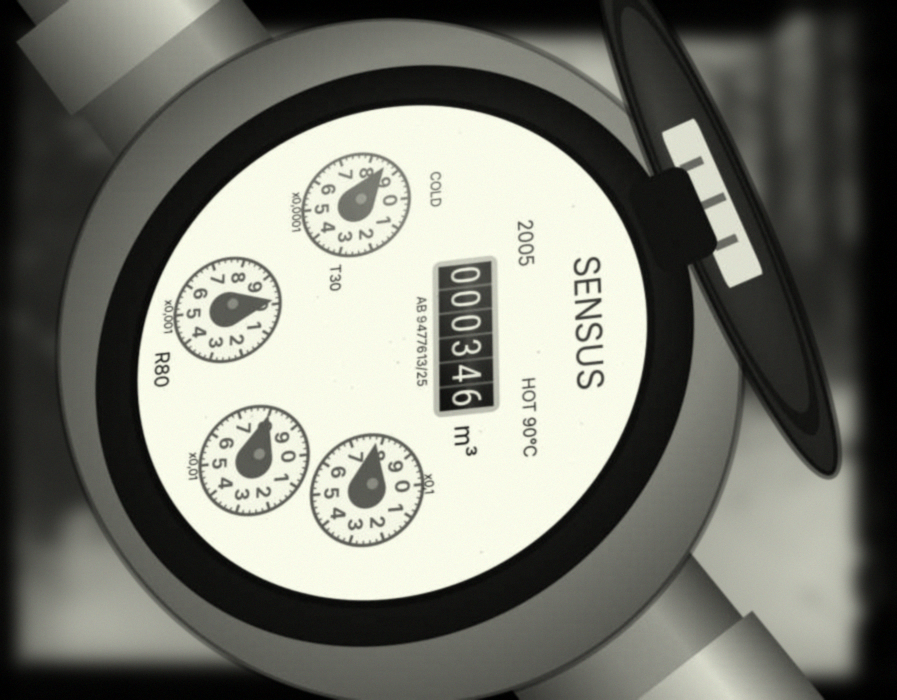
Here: 346.7798m³
